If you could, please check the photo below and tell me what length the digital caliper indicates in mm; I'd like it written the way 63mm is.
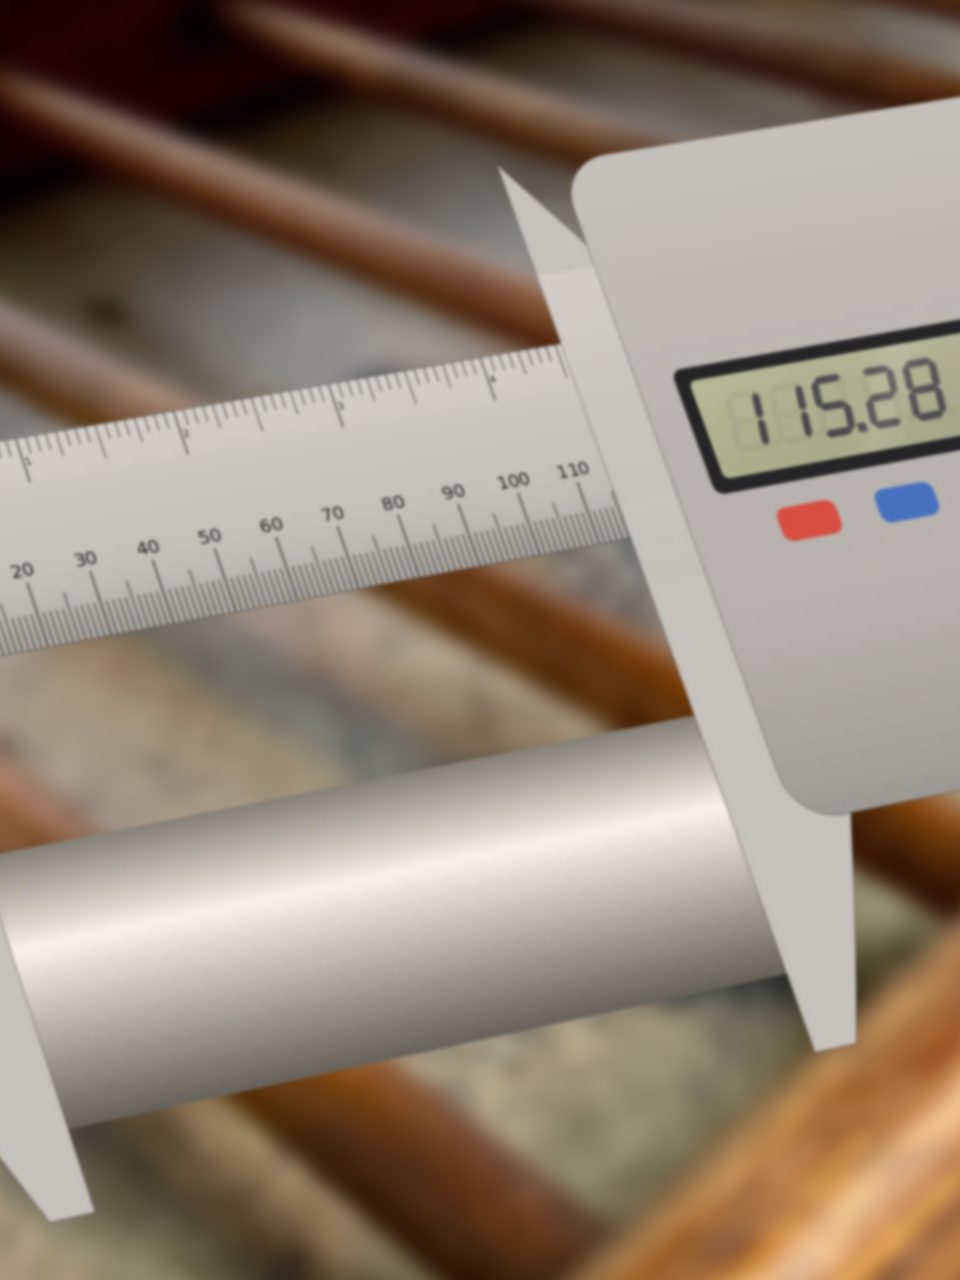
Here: 115.28mm
